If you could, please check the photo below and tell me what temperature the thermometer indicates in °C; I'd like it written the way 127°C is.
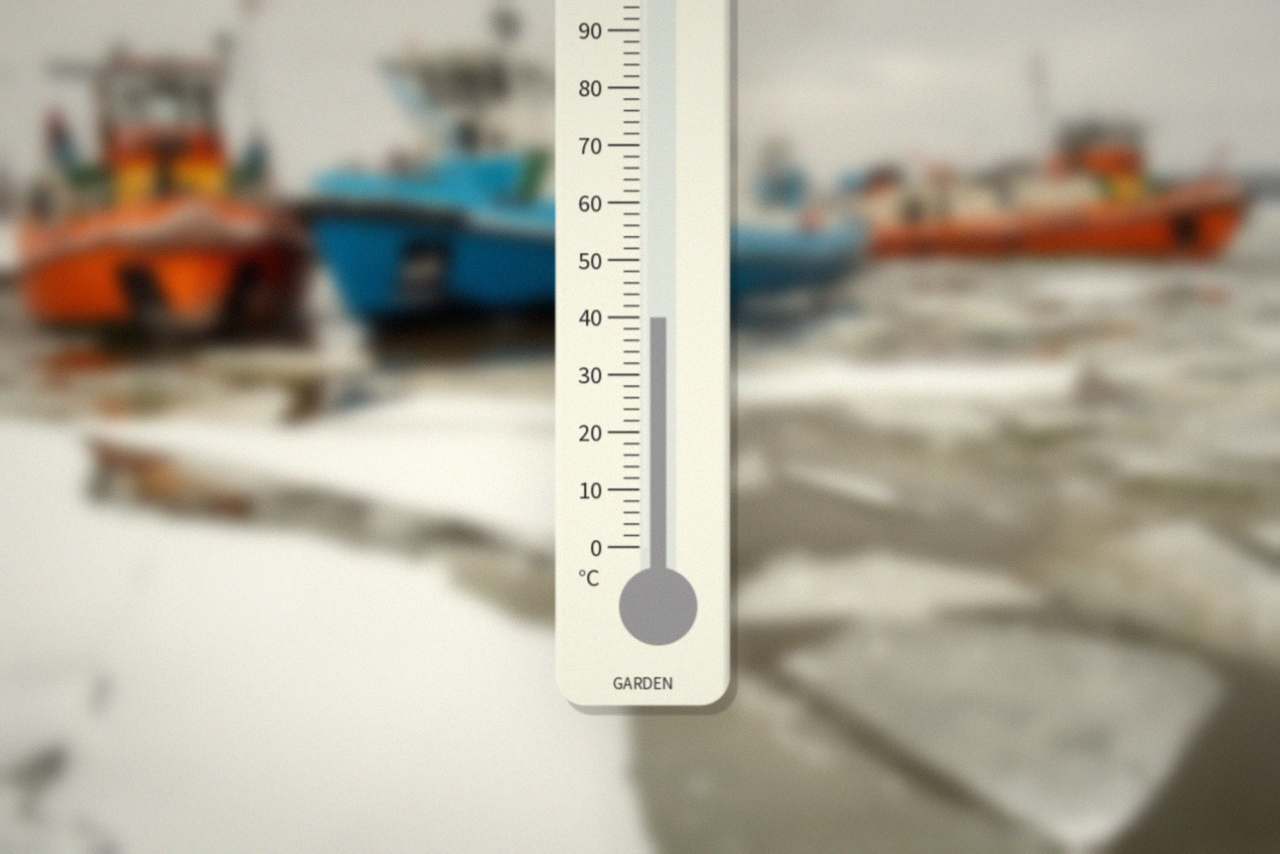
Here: 40°C
